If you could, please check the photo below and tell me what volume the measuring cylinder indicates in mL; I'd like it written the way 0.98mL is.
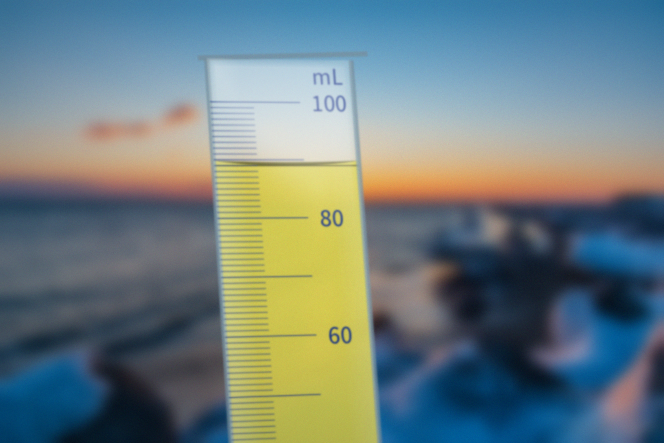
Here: 89mL
